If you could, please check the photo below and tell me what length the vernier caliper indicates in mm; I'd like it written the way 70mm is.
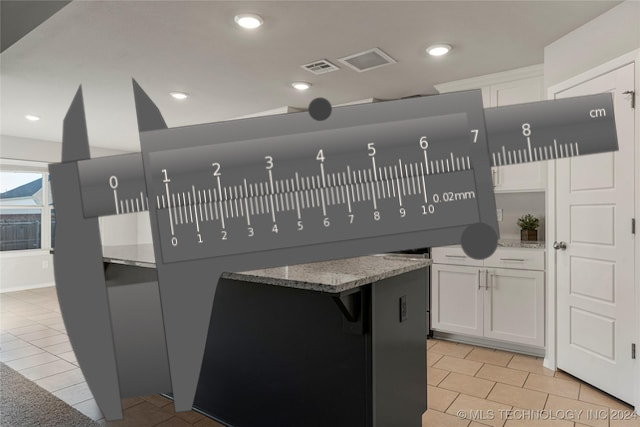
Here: 10.0mm
